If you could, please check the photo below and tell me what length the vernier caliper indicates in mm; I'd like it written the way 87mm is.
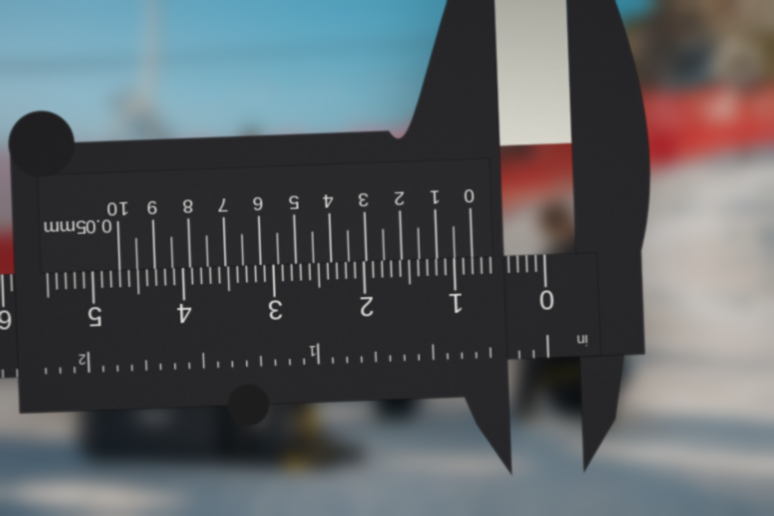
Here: 8.0mm
